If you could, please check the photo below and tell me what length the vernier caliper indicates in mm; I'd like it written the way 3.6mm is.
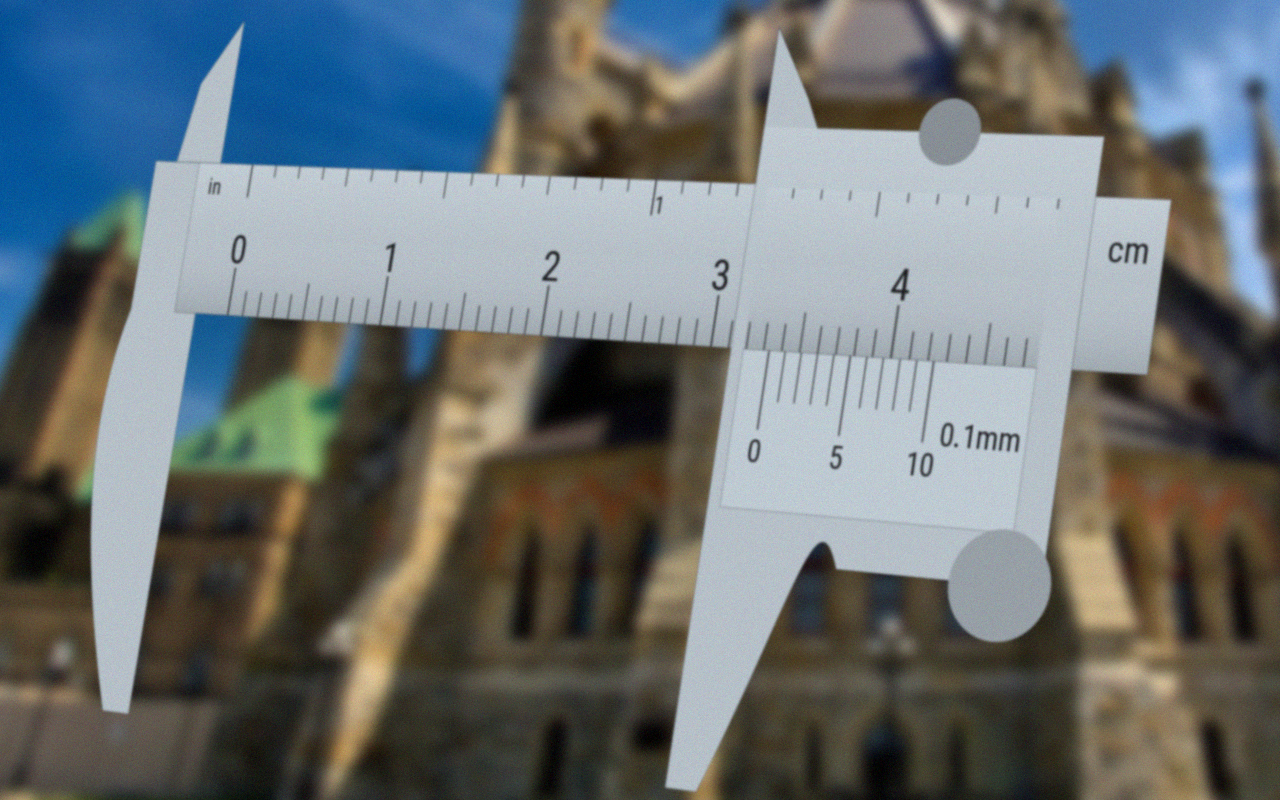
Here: 33.3mm
